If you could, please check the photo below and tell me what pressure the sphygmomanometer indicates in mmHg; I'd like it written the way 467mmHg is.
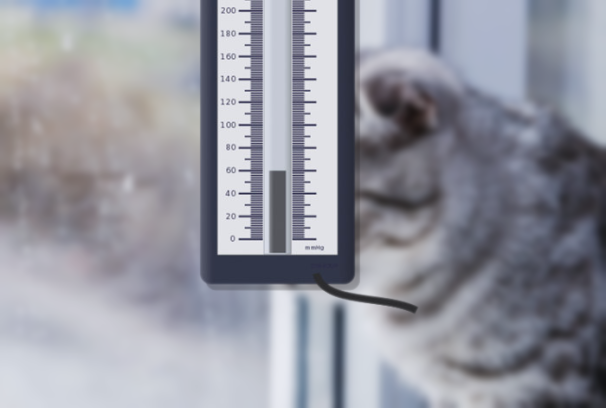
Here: 60mmHg
